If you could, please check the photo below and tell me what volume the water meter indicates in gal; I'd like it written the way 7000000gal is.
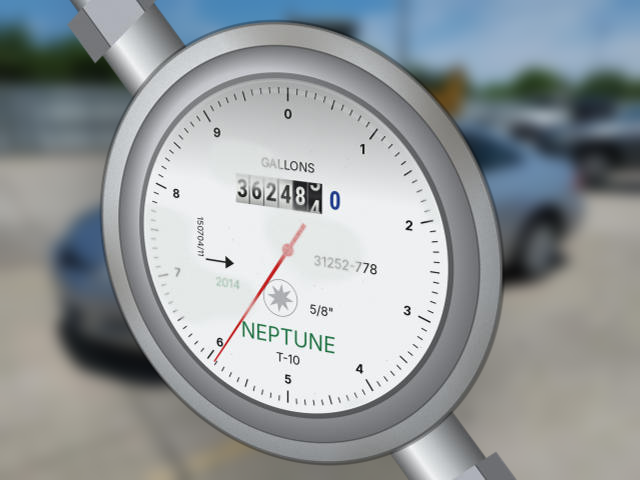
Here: 3624835.9gal
